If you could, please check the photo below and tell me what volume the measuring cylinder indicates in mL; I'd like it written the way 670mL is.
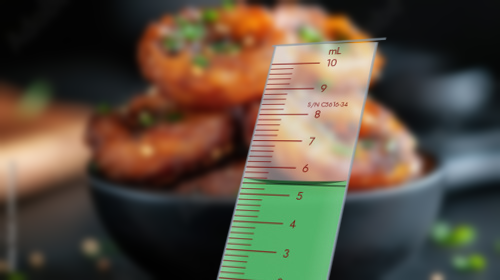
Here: 5.4mL
